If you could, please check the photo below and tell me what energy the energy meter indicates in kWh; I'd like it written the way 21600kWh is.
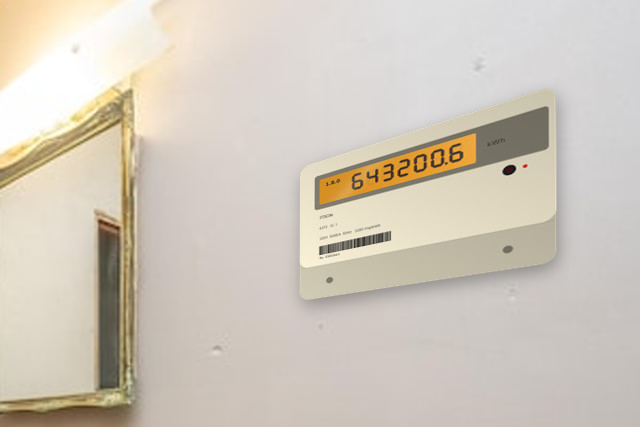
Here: 643200.6kWh
